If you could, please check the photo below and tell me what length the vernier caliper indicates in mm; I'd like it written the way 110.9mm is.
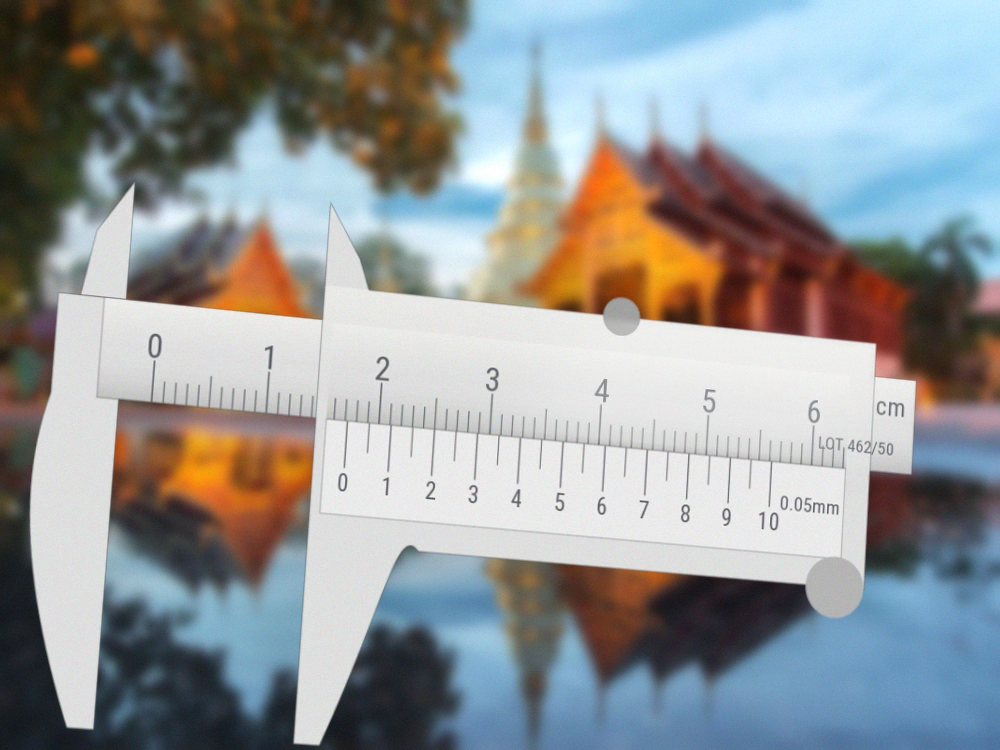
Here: 17.2mm
